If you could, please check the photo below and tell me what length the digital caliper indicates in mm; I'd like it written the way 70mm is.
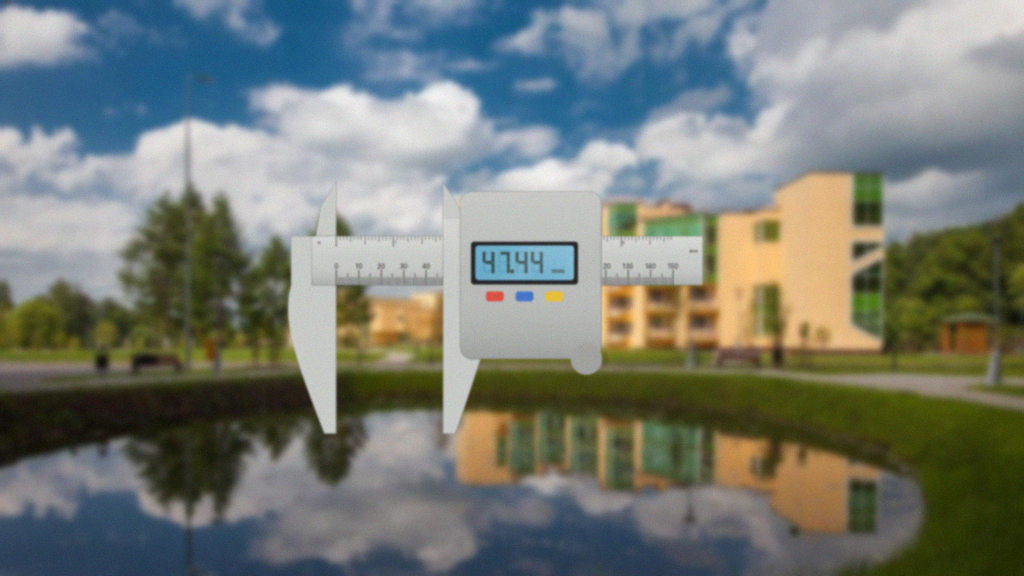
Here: 47.44mm
